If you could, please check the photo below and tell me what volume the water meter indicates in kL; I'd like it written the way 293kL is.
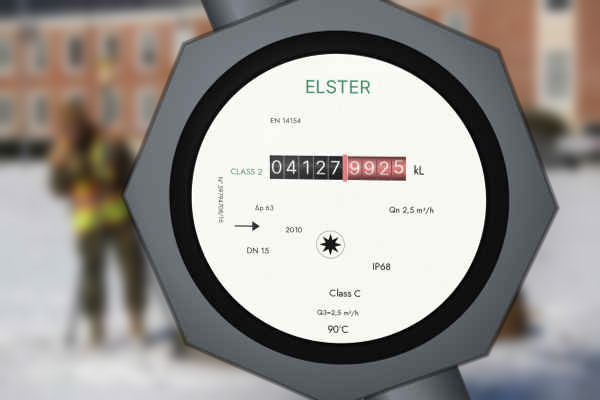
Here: 4127.9925kL
